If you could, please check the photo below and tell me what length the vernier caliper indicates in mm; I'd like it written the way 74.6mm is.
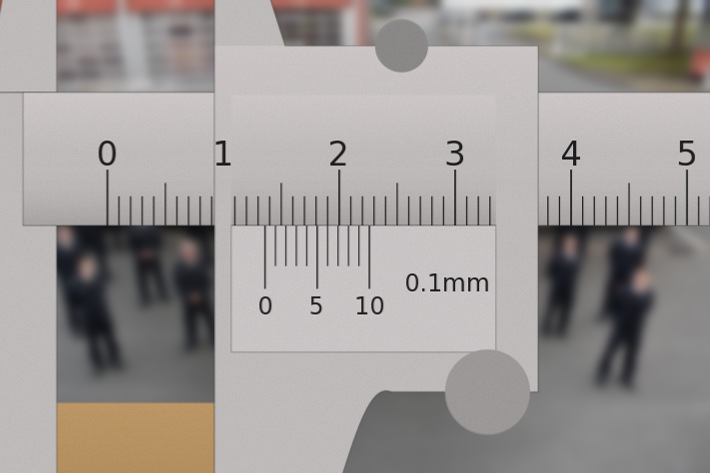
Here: 13.6mm
